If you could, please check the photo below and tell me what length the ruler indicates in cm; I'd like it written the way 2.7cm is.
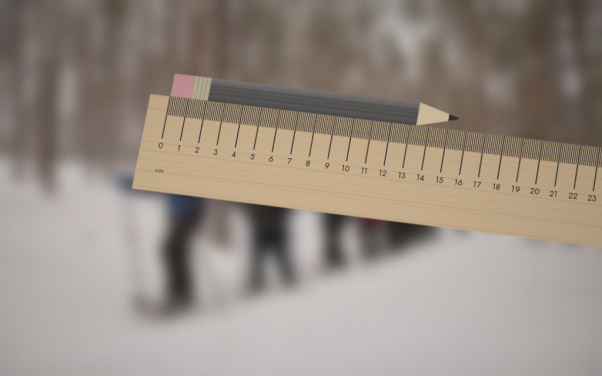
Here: 15.5cm
